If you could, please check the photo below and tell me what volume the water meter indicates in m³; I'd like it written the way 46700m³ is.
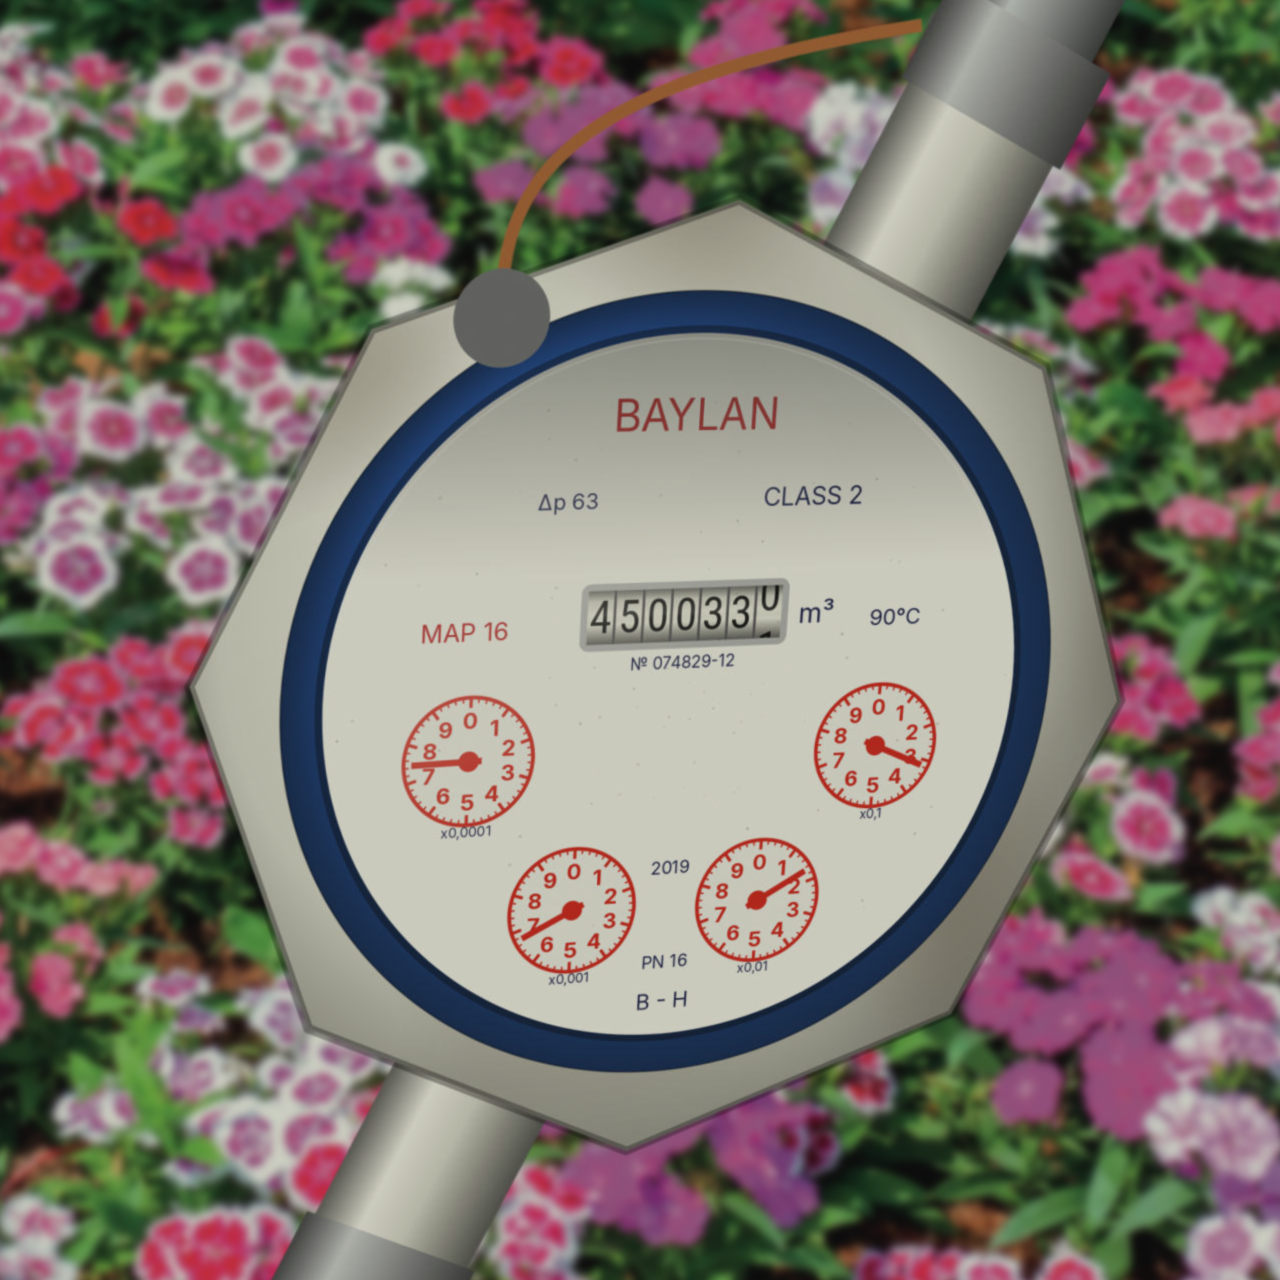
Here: 4500330.3167m³
